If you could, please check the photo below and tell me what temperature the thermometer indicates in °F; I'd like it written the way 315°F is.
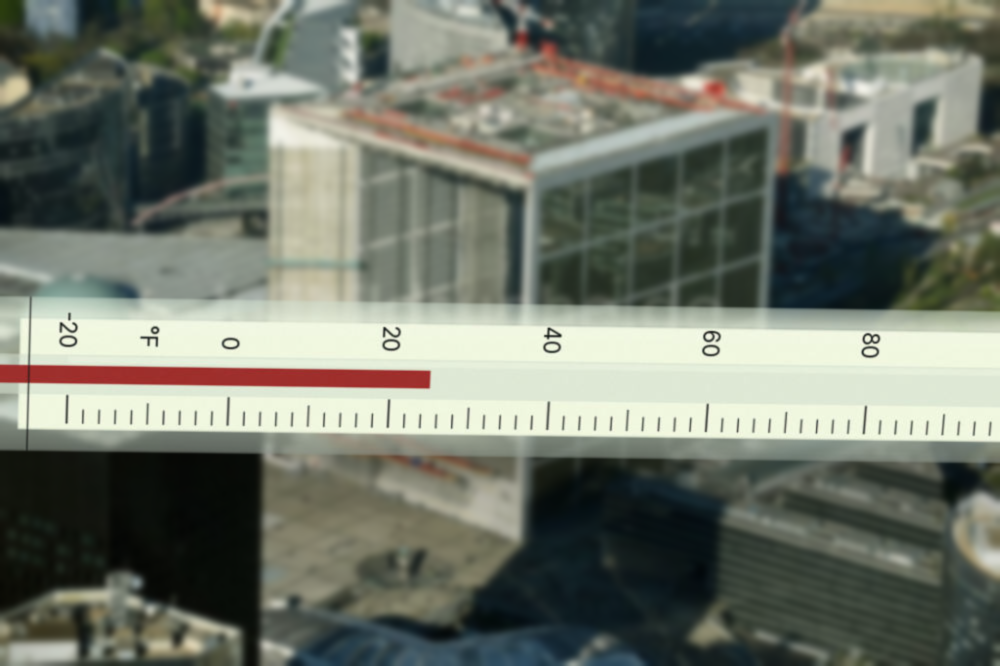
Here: 25°F
